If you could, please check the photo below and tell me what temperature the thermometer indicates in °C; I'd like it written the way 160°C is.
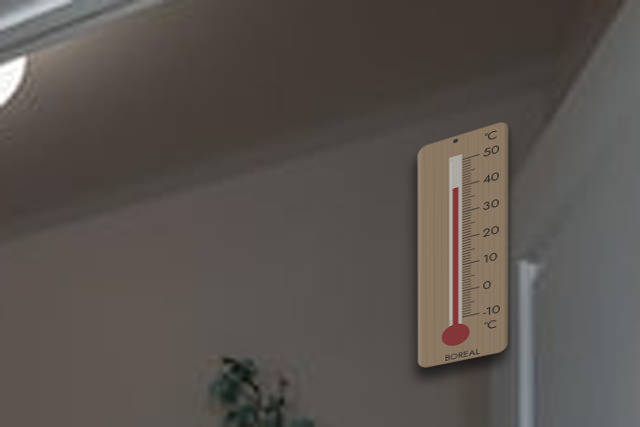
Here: 40°C
